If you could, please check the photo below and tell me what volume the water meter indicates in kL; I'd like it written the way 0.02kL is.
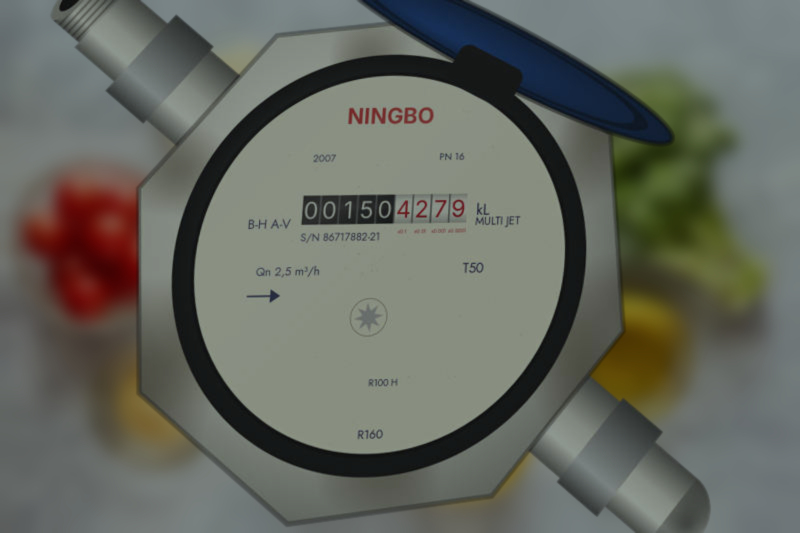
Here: 150.4279kL
